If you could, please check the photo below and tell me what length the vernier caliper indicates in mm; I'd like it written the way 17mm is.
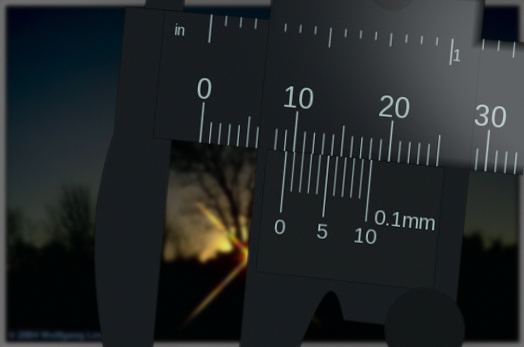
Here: 9.2mm
